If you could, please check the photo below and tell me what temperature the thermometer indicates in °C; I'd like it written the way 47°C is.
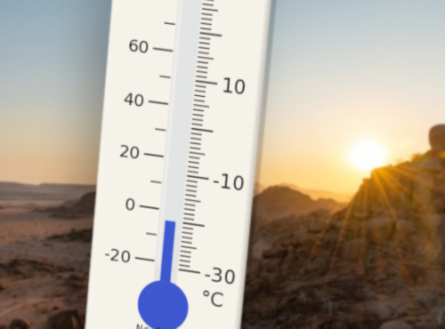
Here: -20°C
